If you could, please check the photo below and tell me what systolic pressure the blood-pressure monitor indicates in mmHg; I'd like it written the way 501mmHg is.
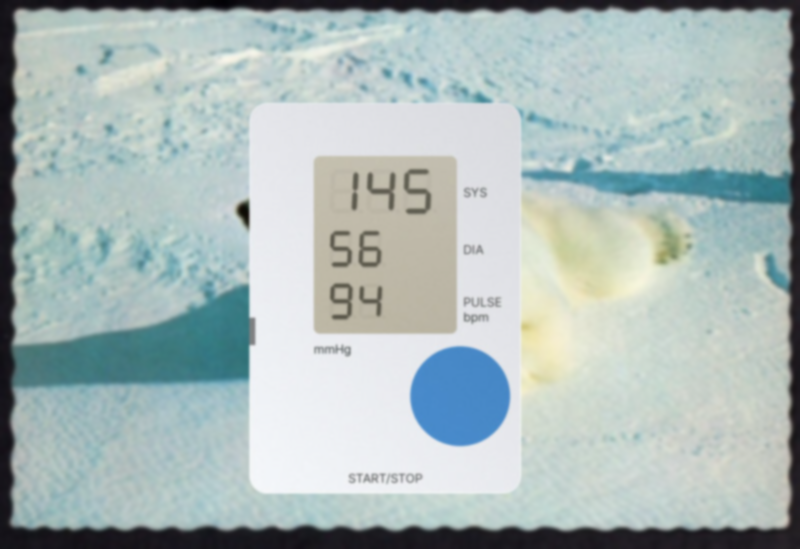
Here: 145mmHg
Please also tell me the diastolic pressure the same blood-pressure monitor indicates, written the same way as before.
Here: 56mmHg
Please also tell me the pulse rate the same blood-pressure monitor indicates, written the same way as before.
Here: 94bpm
